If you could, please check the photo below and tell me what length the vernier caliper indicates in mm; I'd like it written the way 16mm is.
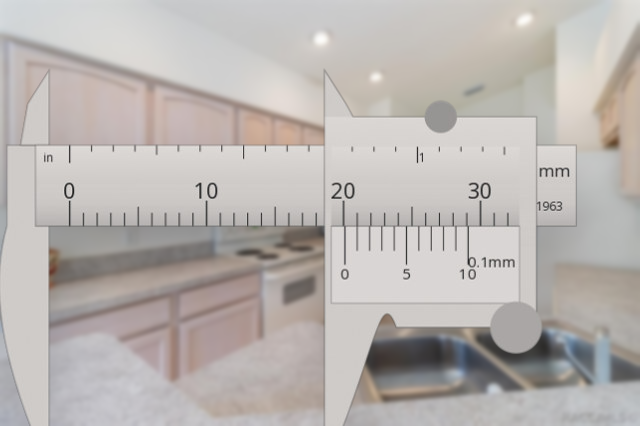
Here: 20.1mm
